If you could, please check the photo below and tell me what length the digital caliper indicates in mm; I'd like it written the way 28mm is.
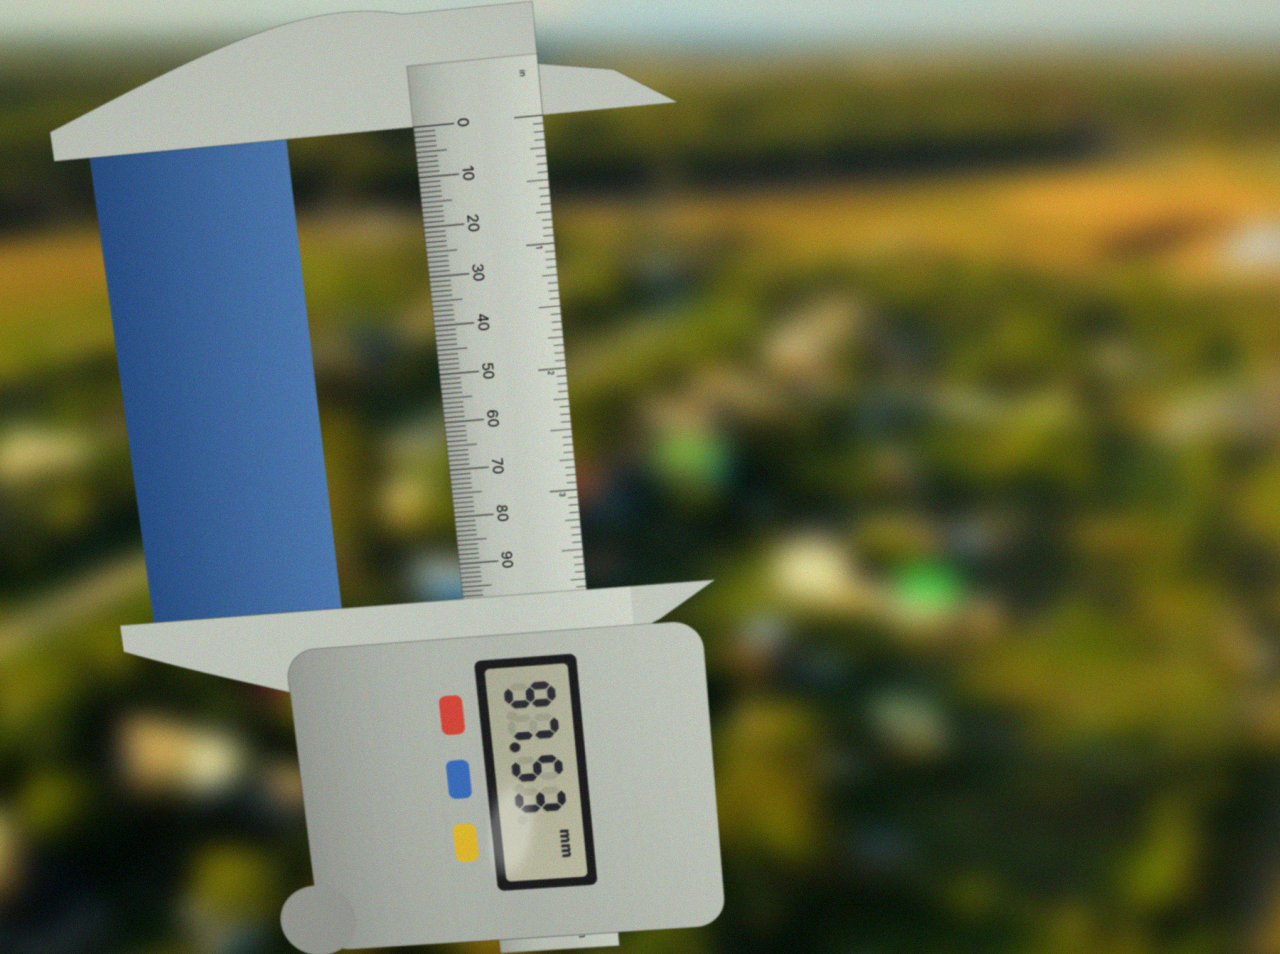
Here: 97.53mm
